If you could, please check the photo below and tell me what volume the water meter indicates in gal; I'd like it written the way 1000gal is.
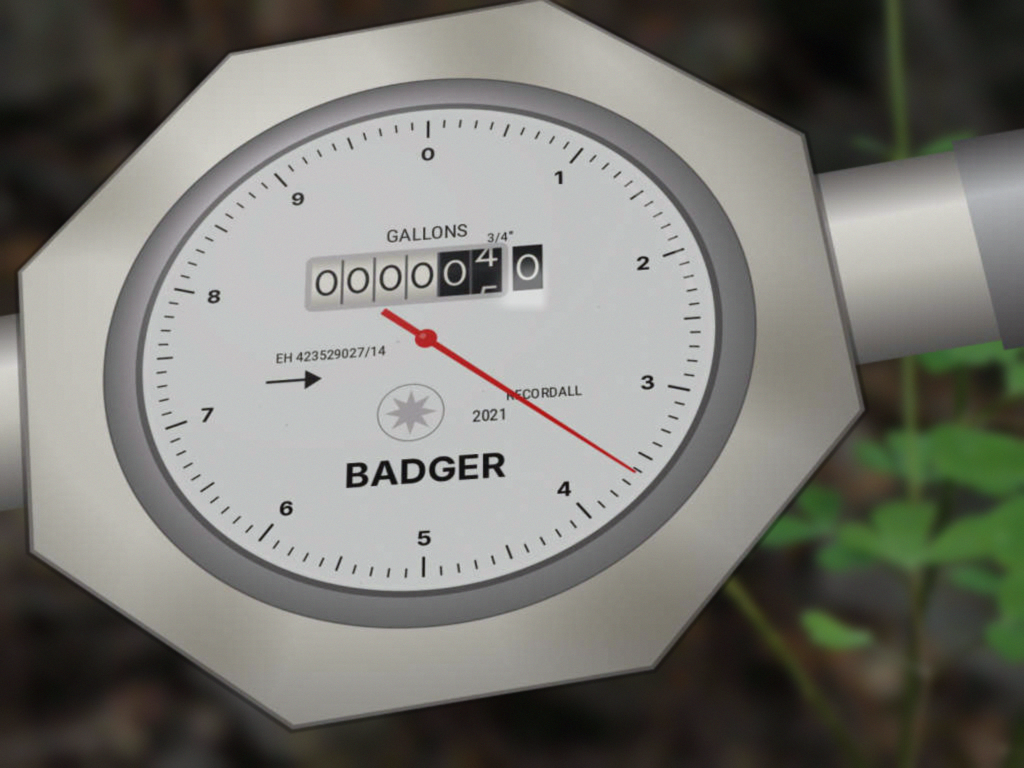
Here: 43.6gal
